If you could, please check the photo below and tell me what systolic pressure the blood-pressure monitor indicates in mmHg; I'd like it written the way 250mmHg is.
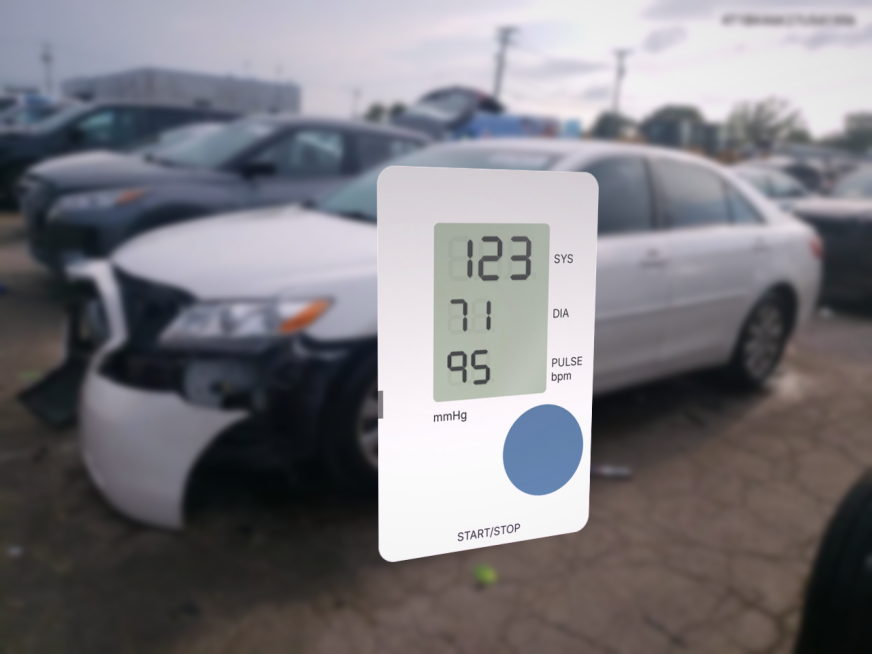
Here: 123mmHg
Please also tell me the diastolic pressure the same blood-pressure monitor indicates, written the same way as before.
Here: 71mmHg
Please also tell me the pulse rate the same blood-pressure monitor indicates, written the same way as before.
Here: 95bpm
